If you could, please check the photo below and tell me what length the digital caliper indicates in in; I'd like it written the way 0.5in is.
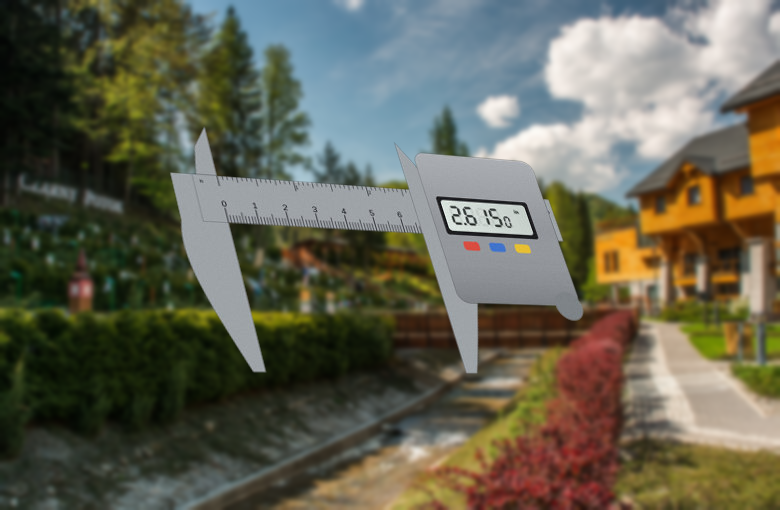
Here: 2.6150in
